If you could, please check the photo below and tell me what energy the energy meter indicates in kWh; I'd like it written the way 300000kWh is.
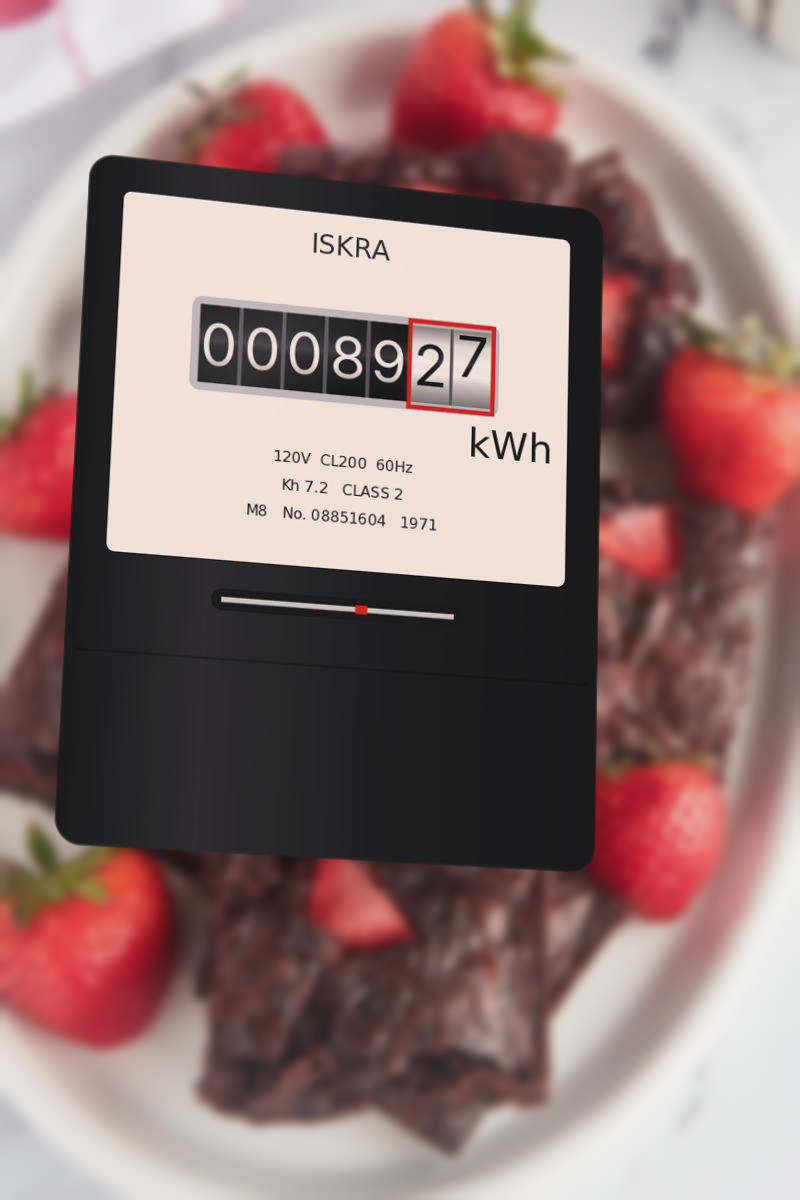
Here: 89.27kWh
